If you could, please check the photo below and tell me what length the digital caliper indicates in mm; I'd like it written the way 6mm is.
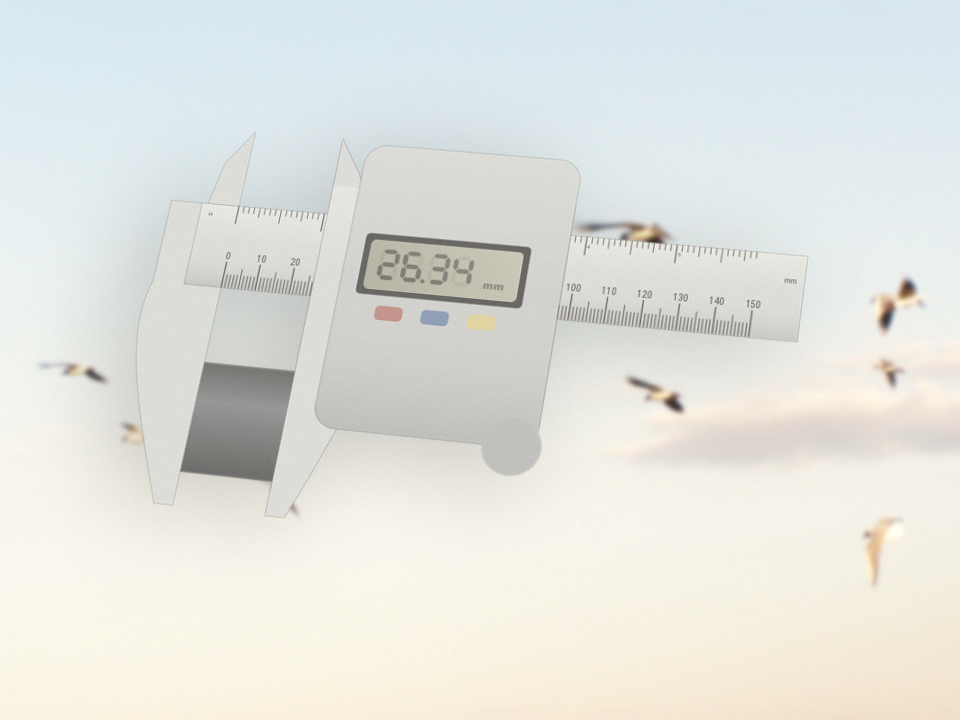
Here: 26.34mm
